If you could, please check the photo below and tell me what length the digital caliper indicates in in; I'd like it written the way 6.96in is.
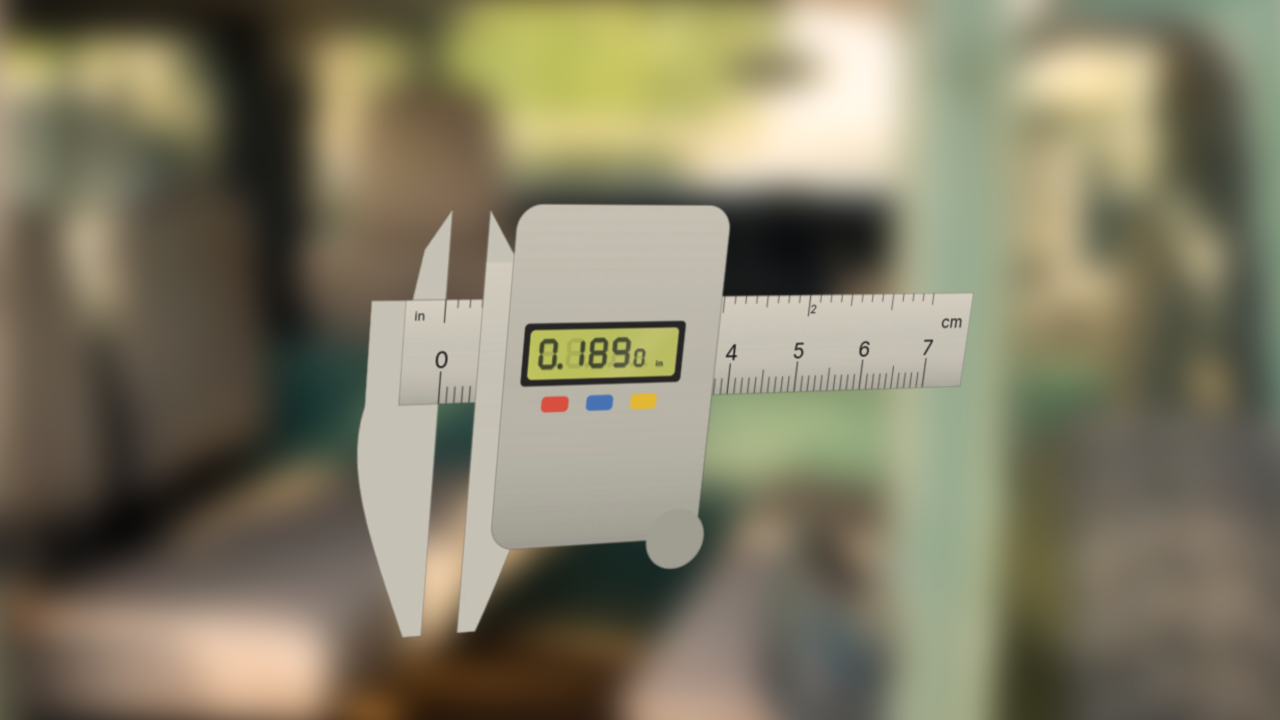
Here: 0.1890in
